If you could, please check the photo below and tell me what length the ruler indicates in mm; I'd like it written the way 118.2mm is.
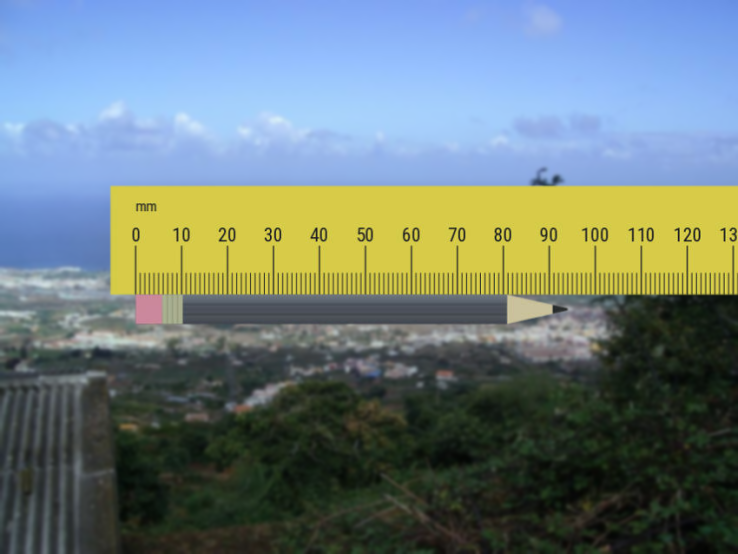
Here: 94mm
